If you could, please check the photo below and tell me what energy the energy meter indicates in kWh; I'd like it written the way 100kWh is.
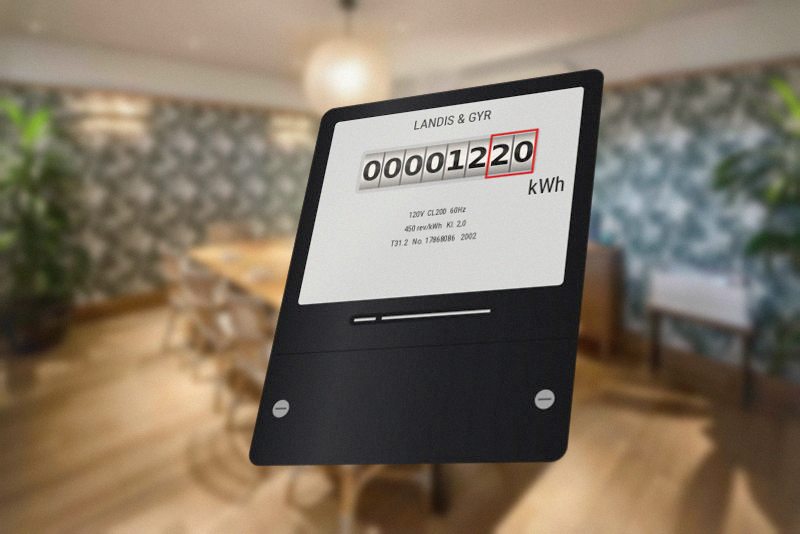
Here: 12.20kWh
